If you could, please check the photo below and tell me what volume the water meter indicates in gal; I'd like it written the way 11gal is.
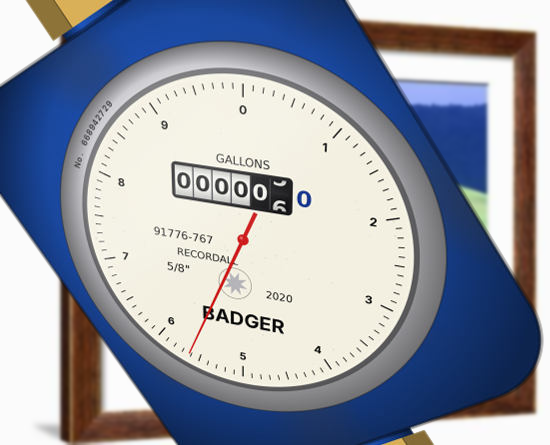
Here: 55.6gal
